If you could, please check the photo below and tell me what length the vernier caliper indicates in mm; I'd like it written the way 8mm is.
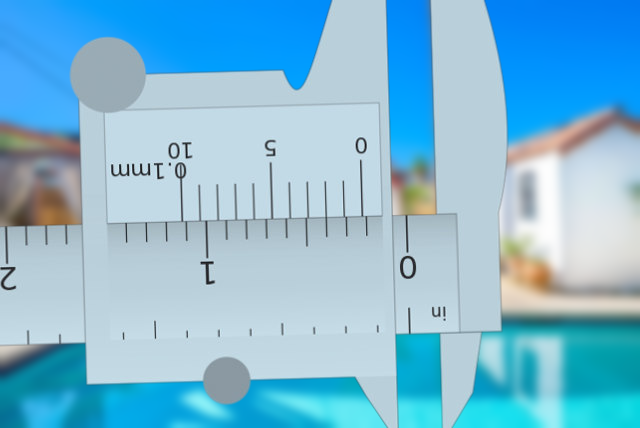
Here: 2.2mm
